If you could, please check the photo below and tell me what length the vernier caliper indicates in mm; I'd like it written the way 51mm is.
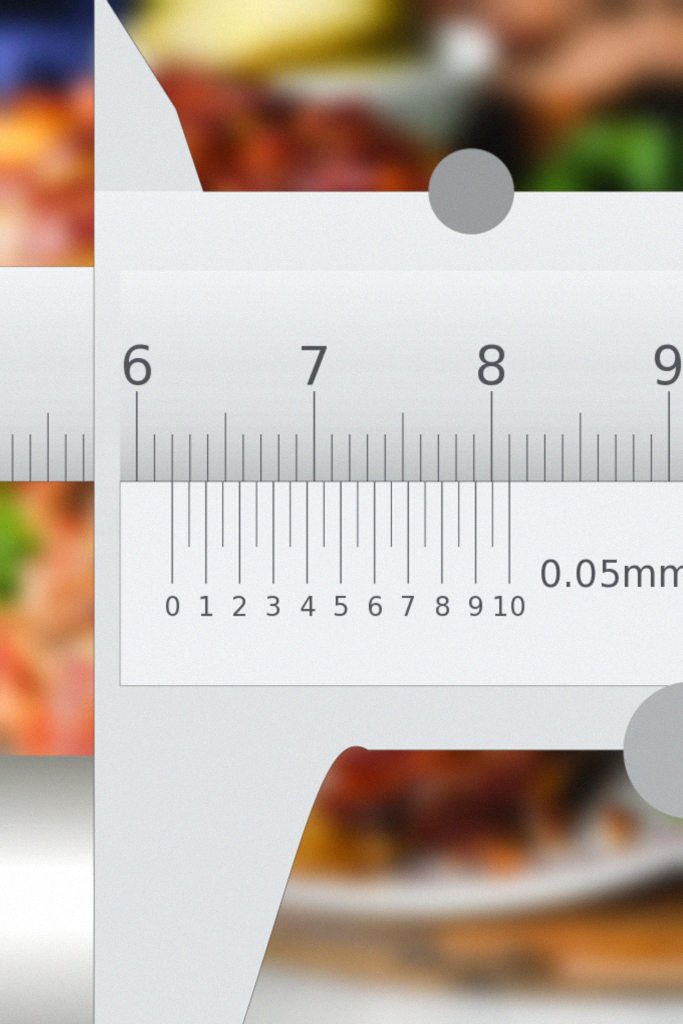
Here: 62.0mm
